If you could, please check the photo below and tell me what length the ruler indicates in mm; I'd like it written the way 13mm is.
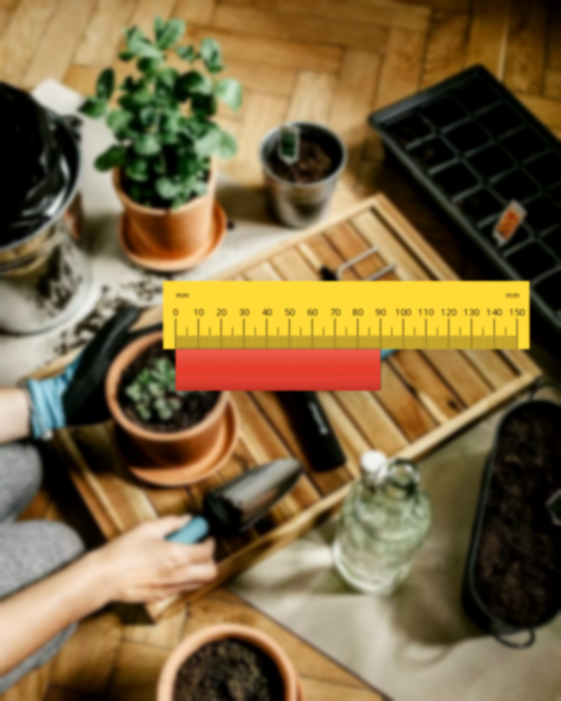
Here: 90mm
